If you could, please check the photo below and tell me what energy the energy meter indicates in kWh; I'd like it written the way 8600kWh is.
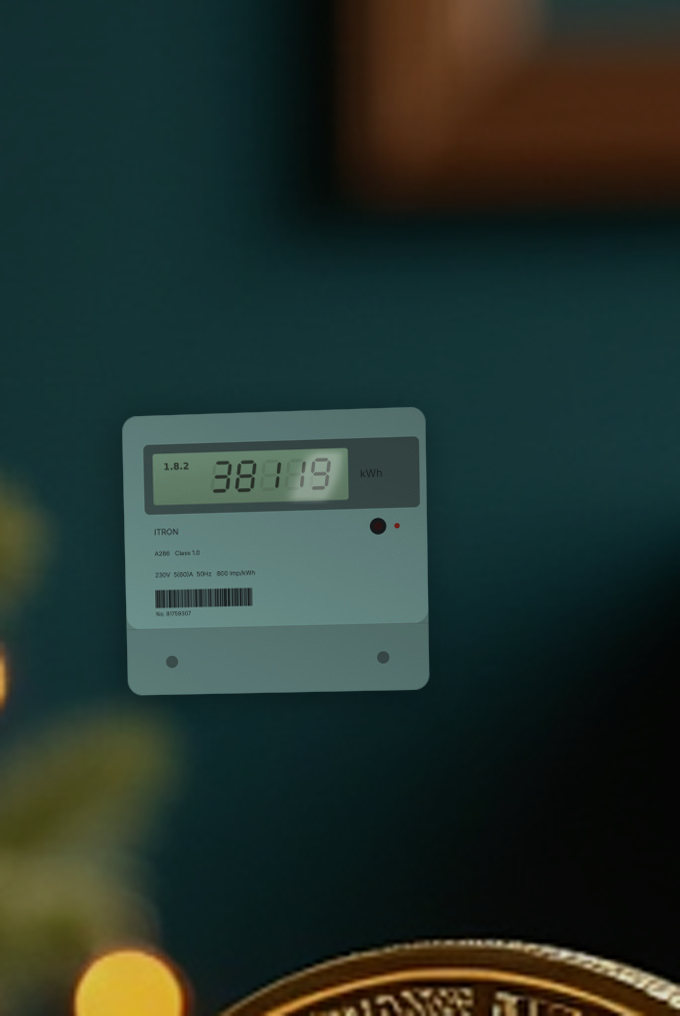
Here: 38119kWh
